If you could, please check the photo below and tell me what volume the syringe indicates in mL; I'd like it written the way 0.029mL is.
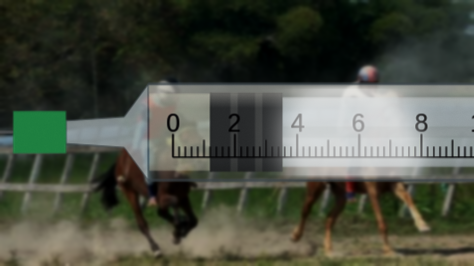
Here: 1.2mL
